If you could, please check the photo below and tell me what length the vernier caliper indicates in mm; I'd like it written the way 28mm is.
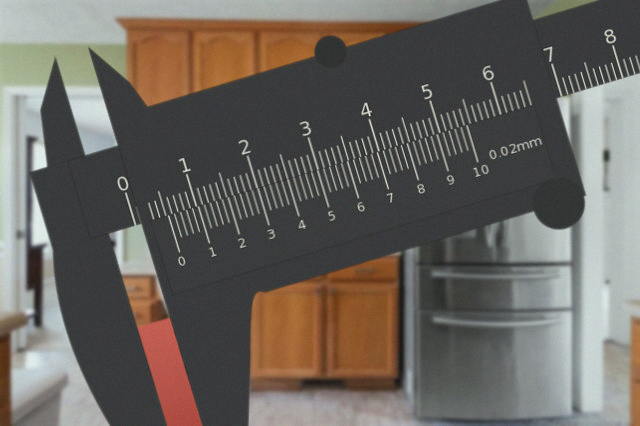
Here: 5.4mm
